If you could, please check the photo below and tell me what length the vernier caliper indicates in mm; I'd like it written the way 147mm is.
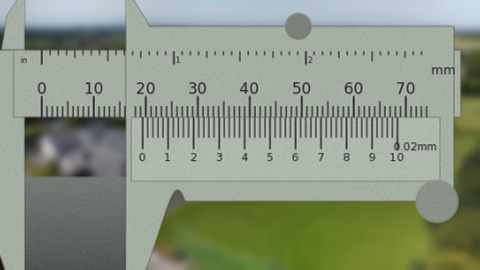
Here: 19.4mm
